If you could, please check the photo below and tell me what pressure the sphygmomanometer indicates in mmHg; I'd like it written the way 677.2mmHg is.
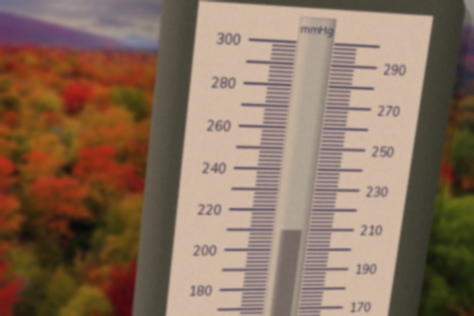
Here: 210mmHg
